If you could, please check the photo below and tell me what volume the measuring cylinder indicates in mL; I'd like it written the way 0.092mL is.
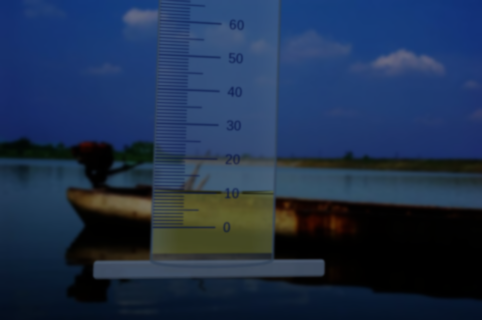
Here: 10mL
